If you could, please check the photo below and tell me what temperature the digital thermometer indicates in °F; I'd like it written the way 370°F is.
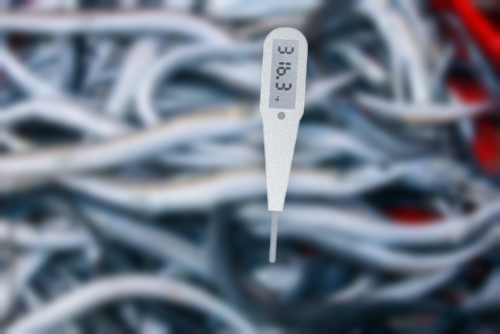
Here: 316.3°F
